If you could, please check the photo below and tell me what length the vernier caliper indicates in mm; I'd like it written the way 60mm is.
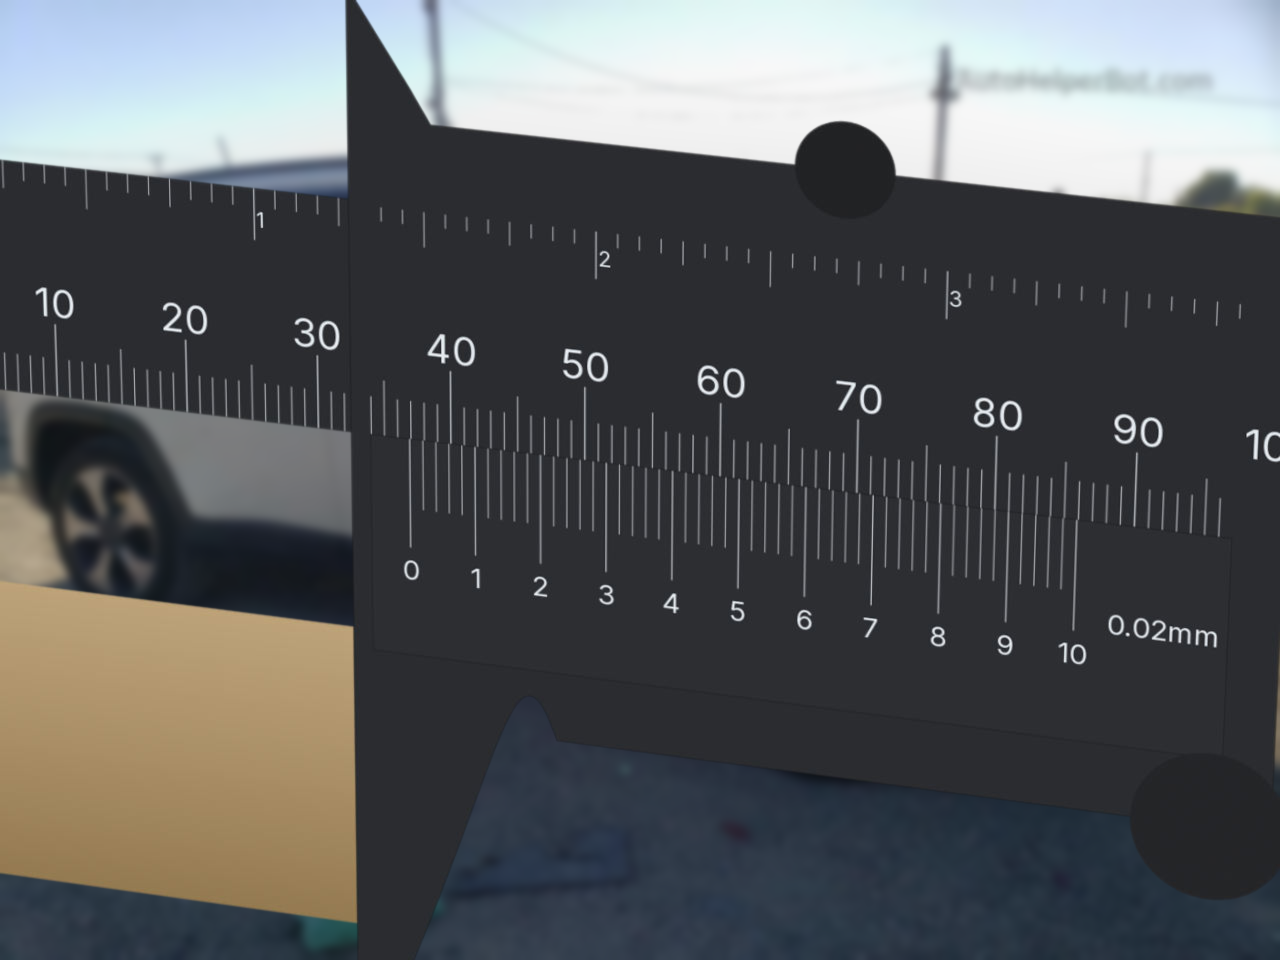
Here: 36.9mm
